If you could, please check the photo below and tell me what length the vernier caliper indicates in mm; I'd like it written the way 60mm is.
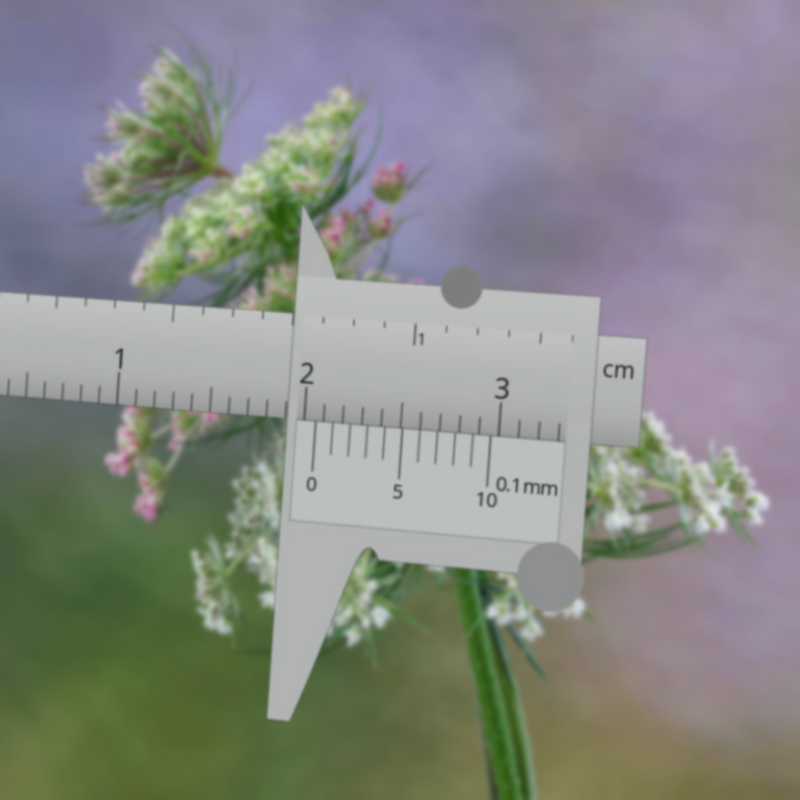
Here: 20.6mm
